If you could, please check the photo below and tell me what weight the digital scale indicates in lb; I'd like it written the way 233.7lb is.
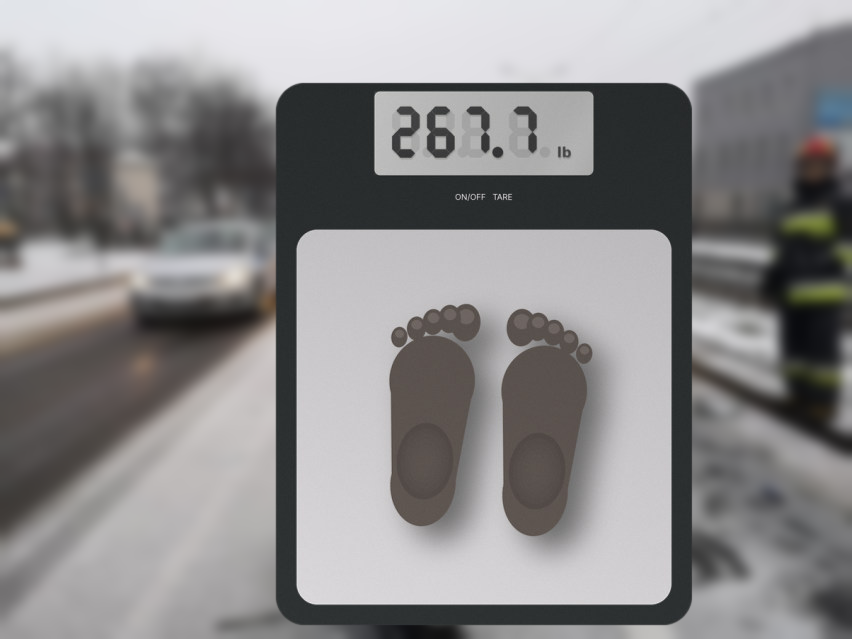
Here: 267.7lb
